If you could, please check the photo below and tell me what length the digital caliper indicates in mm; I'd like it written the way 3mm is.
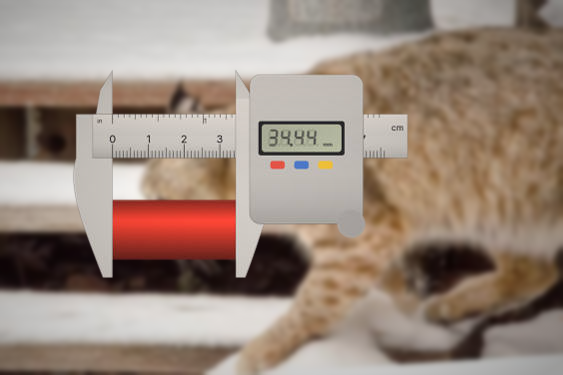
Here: 34.44mm
